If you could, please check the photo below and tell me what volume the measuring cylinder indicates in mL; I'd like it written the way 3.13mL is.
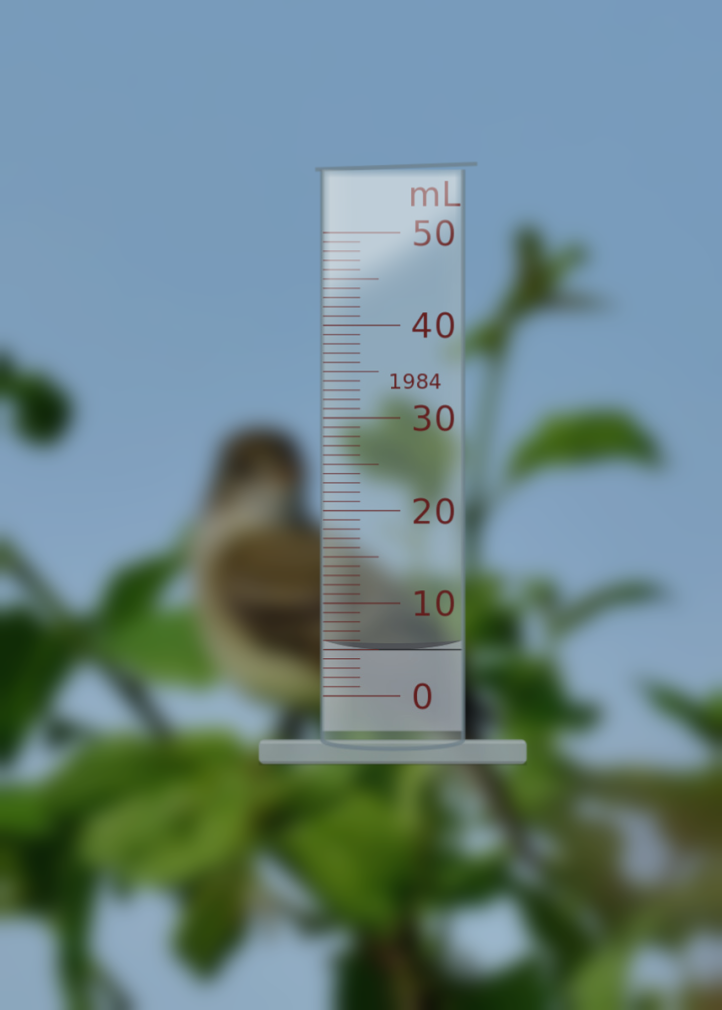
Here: 5mL
